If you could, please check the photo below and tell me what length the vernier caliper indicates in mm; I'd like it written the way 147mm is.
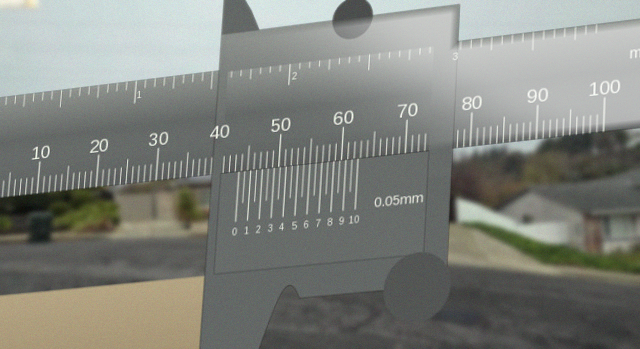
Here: 43.6mm
